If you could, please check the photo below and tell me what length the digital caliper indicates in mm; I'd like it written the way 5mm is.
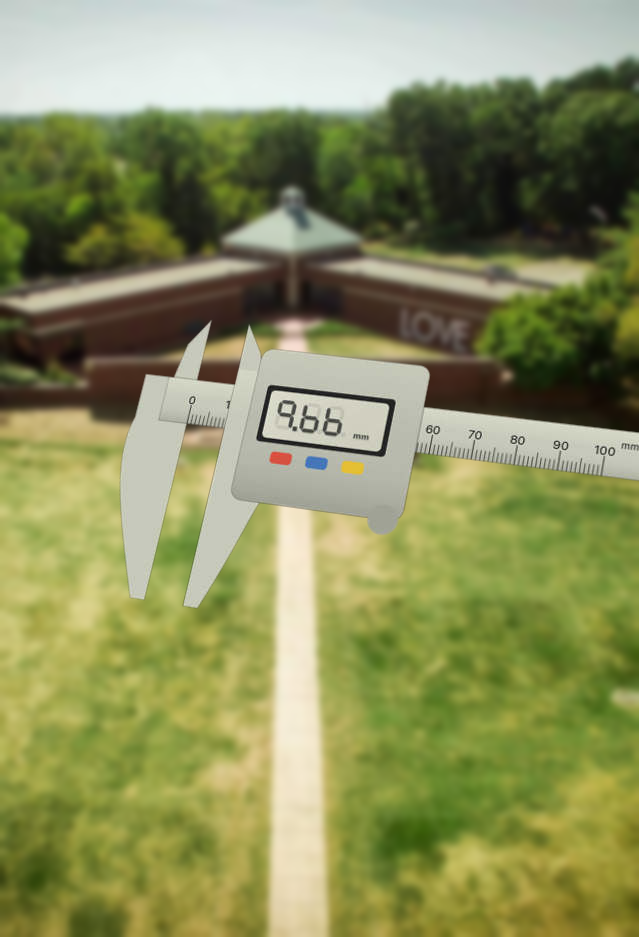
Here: 9.66mm
